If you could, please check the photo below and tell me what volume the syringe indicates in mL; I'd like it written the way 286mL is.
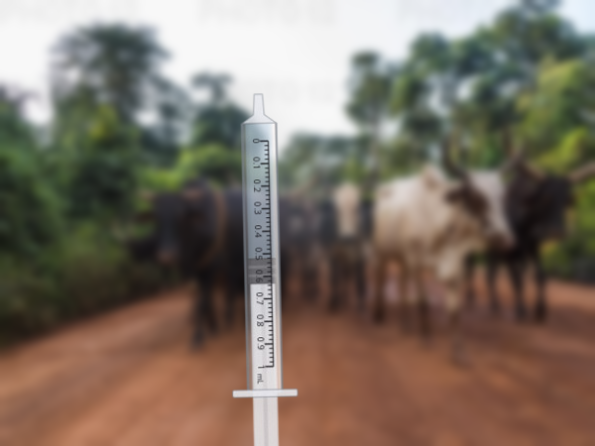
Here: 0.52mL
